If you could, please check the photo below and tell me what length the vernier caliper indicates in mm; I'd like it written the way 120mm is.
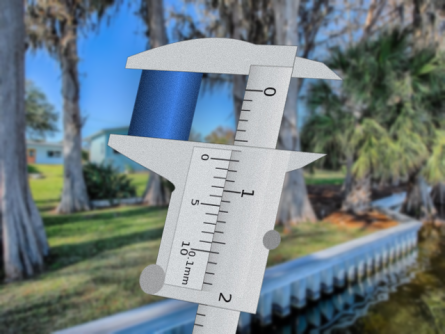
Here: 7.0mm
